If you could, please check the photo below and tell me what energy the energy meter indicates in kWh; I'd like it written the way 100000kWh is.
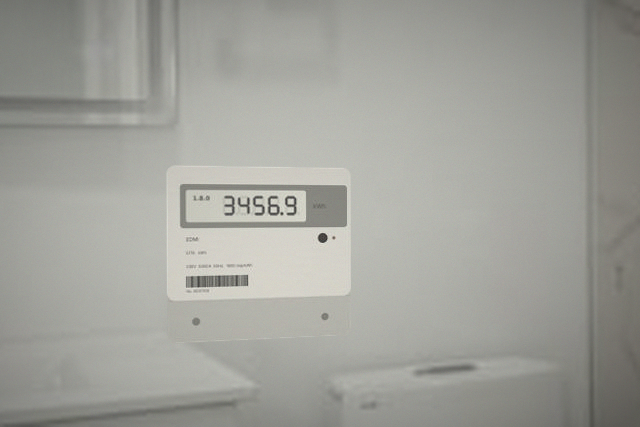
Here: 3456.9kWh
